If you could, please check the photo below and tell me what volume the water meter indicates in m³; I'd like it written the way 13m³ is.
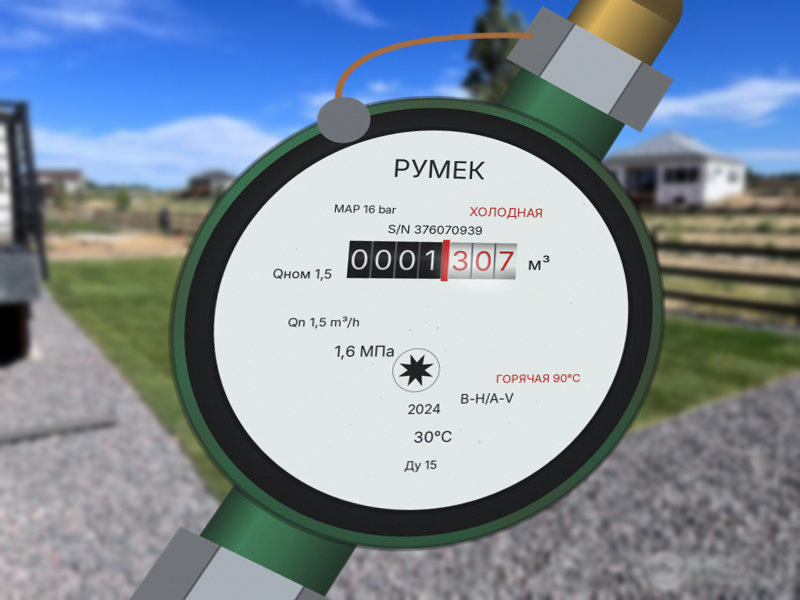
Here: 1.307m³
